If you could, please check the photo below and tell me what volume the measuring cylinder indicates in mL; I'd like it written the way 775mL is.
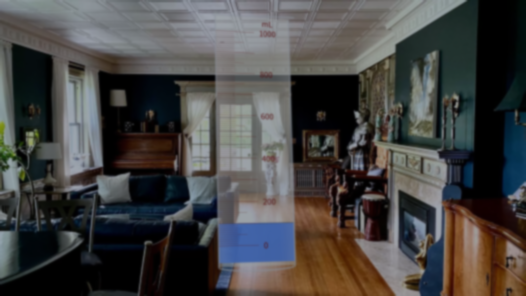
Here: 100mL
